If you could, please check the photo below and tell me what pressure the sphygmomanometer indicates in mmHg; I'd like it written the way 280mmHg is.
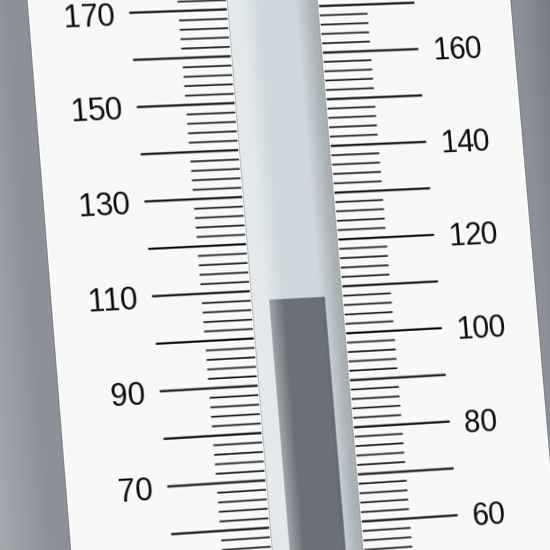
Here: 108mmHg
